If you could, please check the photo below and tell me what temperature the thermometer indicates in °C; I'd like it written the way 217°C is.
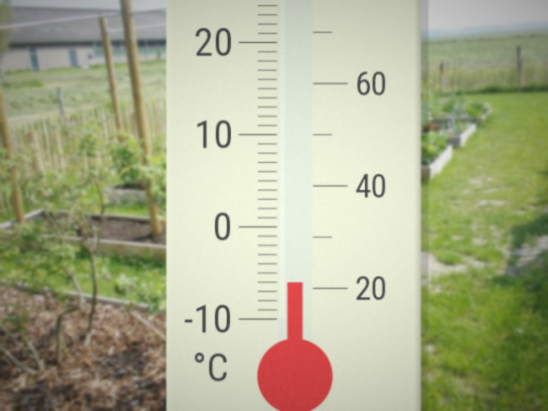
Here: -6°C
